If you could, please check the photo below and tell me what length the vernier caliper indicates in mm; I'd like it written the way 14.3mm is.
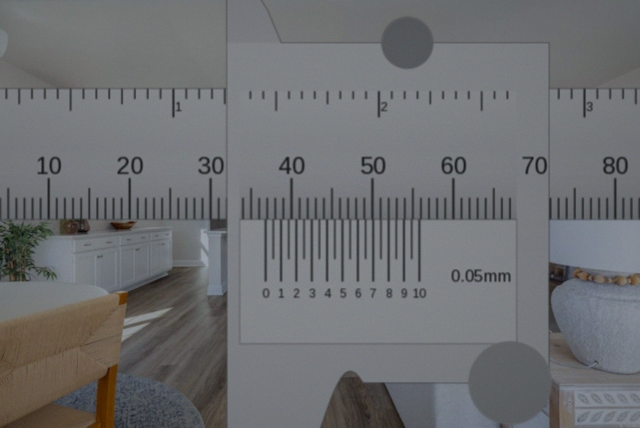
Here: 36.8mm
